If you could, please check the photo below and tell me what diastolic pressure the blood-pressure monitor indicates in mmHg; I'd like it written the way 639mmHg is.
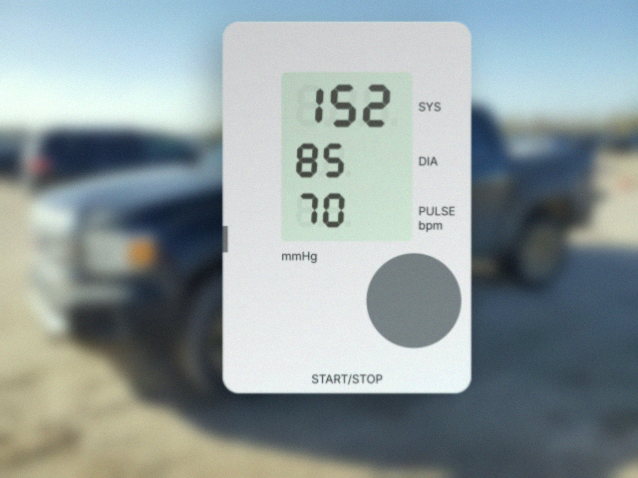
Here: 85mmHg
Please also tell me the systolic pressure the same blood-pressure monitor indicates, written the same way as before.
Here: 152mmHg
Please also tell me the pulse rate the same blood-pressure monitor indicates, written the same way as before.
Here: 70bpm
